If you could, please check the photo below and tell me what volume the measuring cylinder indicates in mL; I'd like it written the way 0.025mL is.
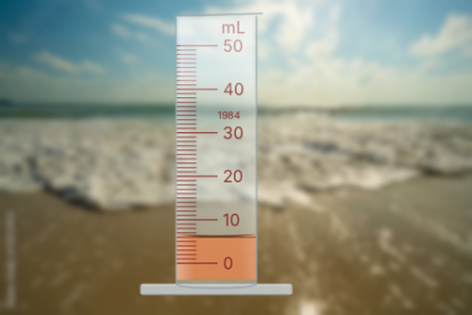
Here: 6mL
